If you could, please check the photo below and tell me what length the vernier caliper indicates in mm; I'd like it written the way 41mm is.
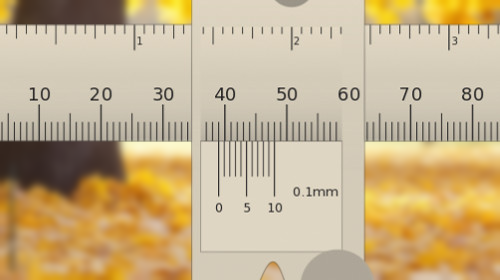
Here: 39.0mm
